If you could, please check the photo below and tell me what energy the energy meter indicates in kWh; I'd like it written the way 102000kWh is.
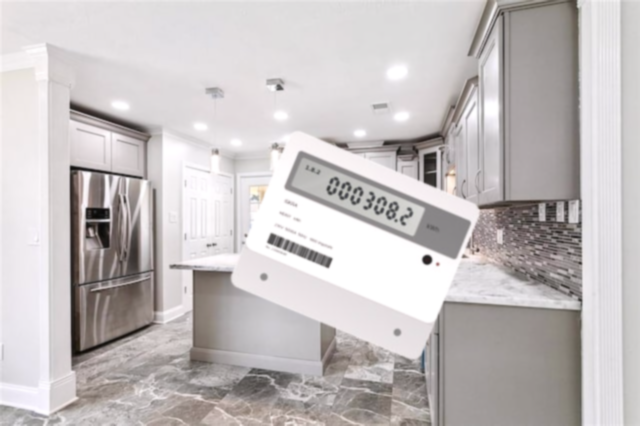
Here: 308.2kWh
